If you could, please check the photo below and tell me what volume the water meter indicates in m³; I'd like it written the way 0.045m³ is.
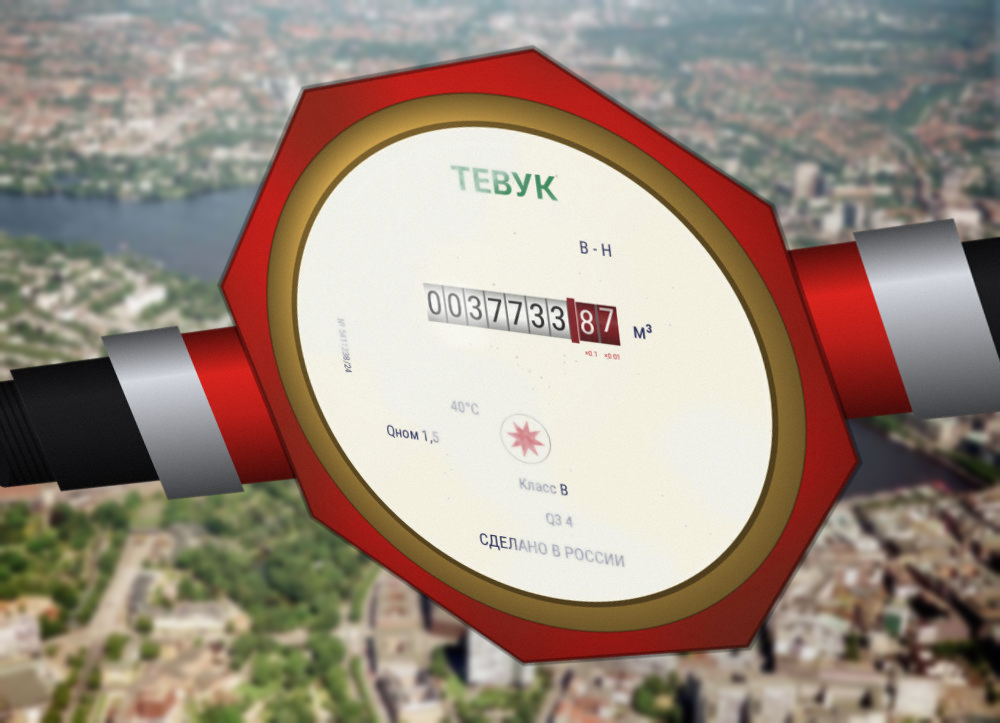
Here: 37733.87m³
